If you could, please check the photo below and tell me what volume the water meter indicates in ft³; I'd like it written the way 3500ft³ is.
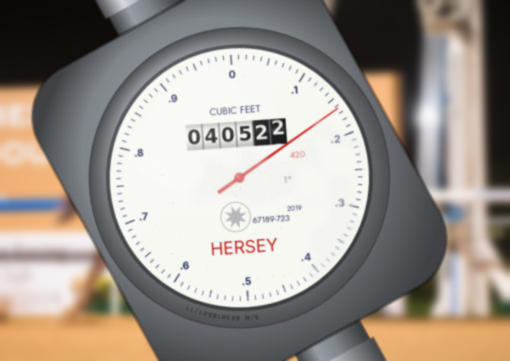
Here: 40522.16ft³
